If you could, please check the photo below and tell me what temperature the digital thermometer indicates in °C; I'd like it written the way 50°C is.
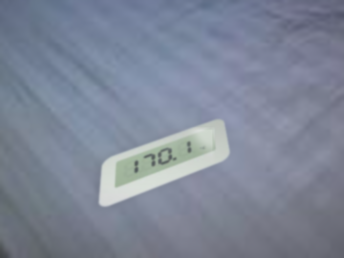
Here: 170.1°C
